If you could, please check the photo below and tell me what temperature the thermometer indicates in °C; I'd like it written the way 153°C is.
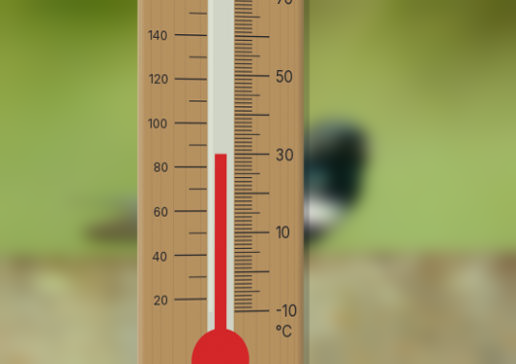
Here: 30°C
